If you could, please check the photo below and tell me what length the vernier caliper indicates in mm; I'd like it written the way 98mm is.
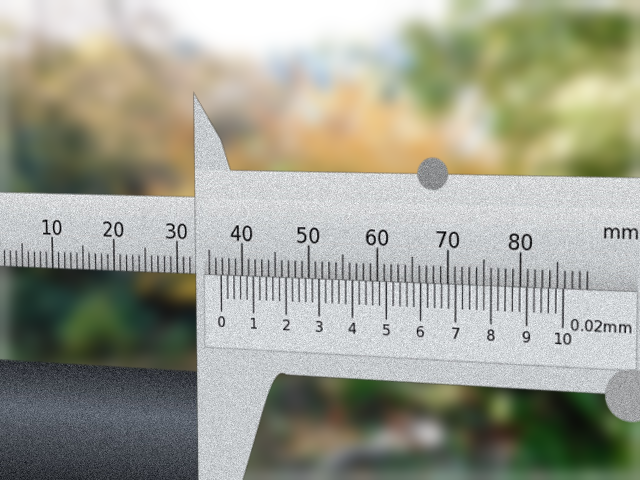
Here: 36.8mm
